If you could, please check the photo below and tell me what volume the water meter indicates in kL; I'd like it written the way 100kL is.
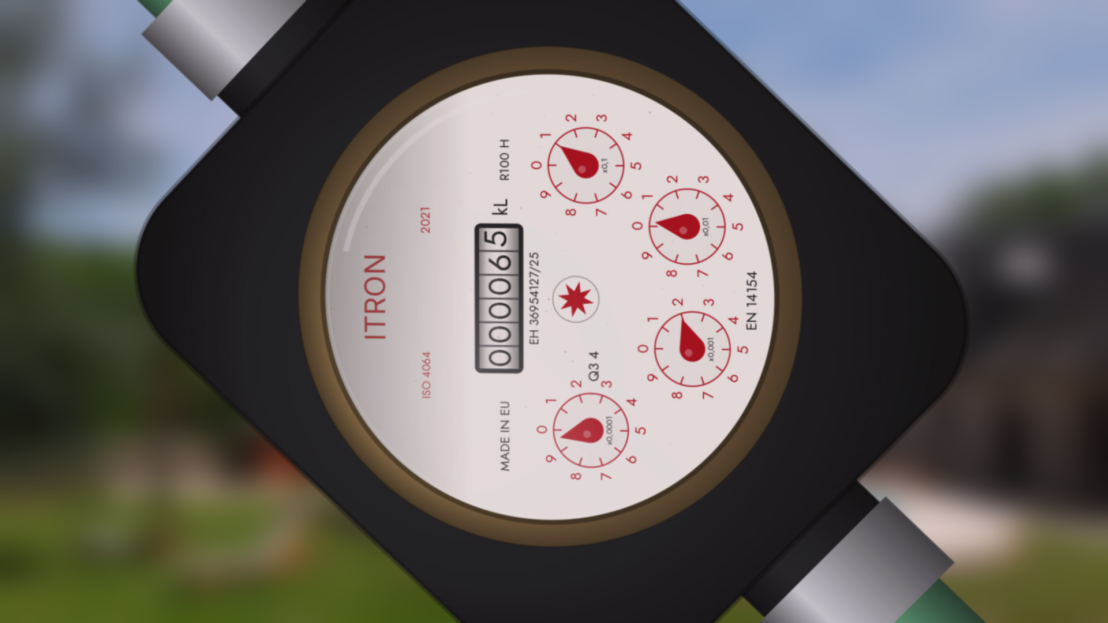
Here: 65.1019kL
